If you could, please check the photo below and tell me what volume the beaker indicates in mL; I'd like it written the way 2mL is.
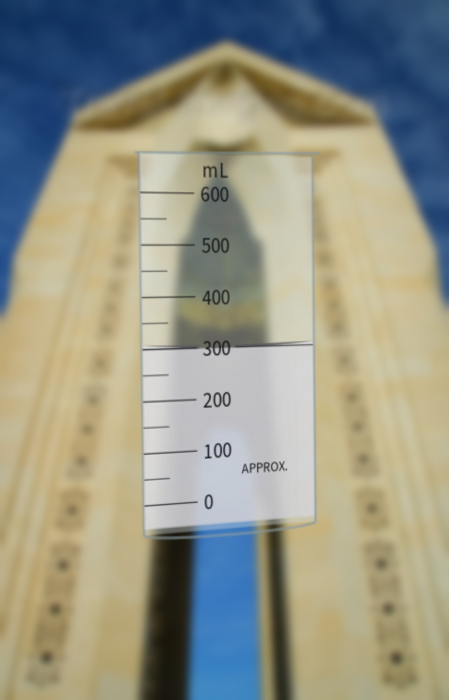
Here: 300mL
